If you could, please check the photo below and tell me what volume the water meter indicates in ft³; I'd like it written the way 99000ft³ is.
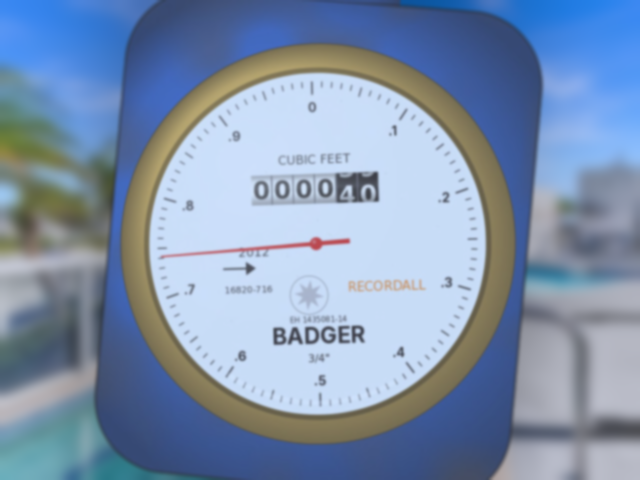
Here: 39.74ft³
